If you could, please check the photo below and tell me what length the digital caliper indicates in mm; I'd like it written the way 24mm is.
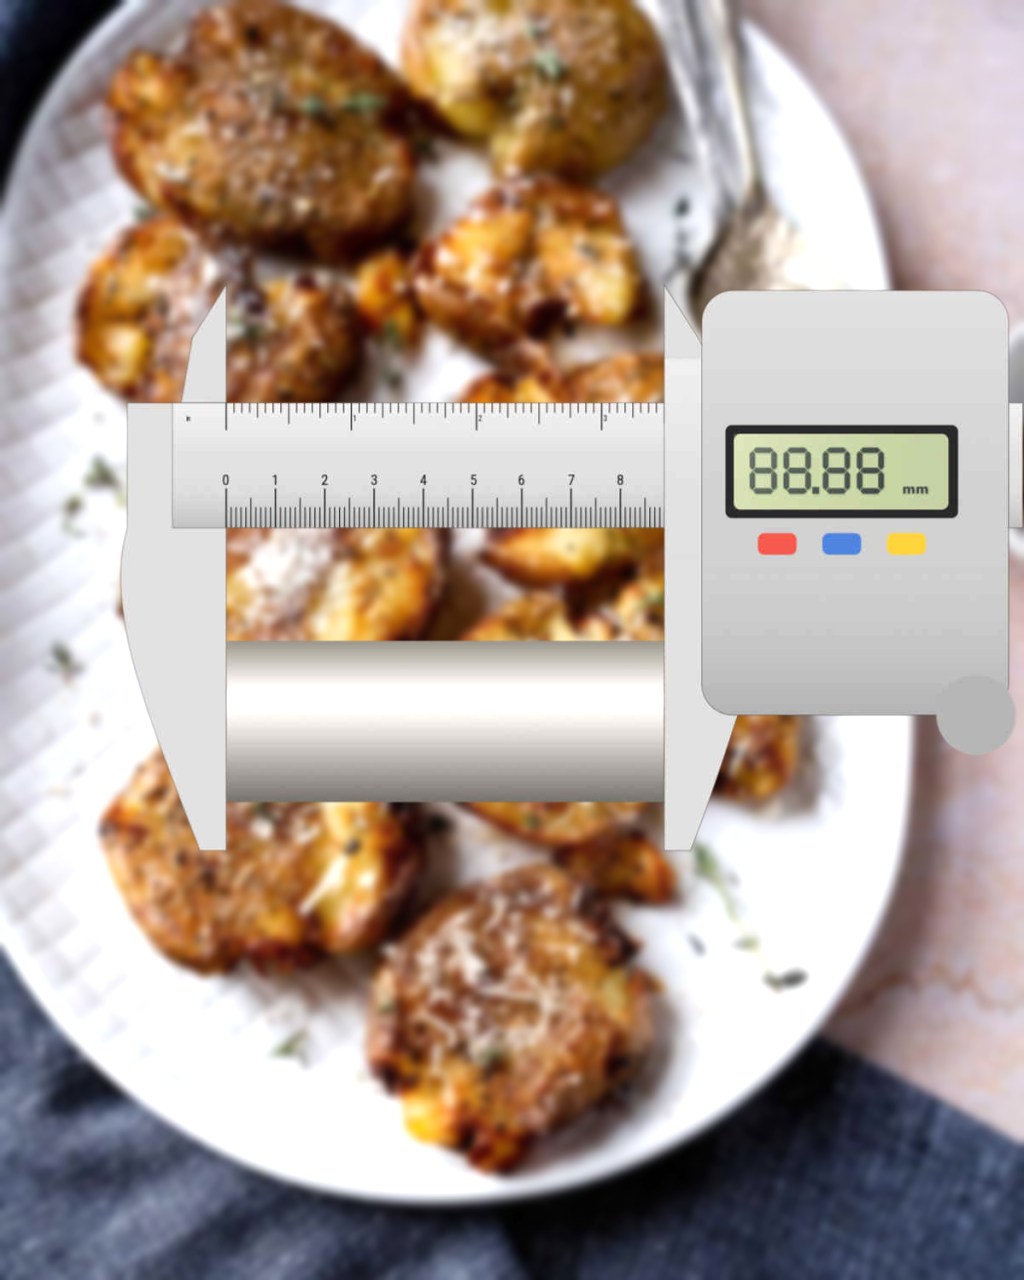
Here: 88.88mm
